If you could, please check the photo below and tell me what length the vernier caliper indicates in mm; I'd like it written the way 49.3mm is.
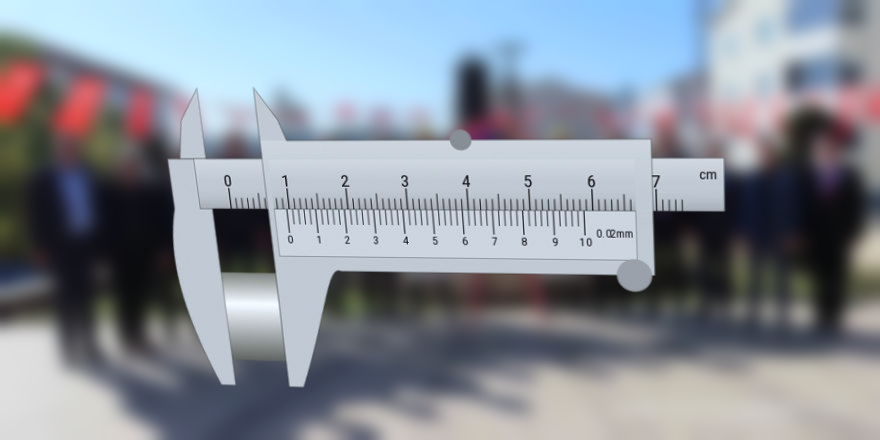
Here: 9.6mm
